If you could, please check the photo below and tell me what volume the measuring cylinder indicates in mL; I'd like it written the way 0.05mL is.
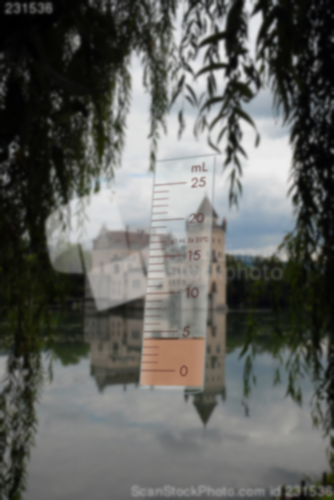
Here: 4mL
